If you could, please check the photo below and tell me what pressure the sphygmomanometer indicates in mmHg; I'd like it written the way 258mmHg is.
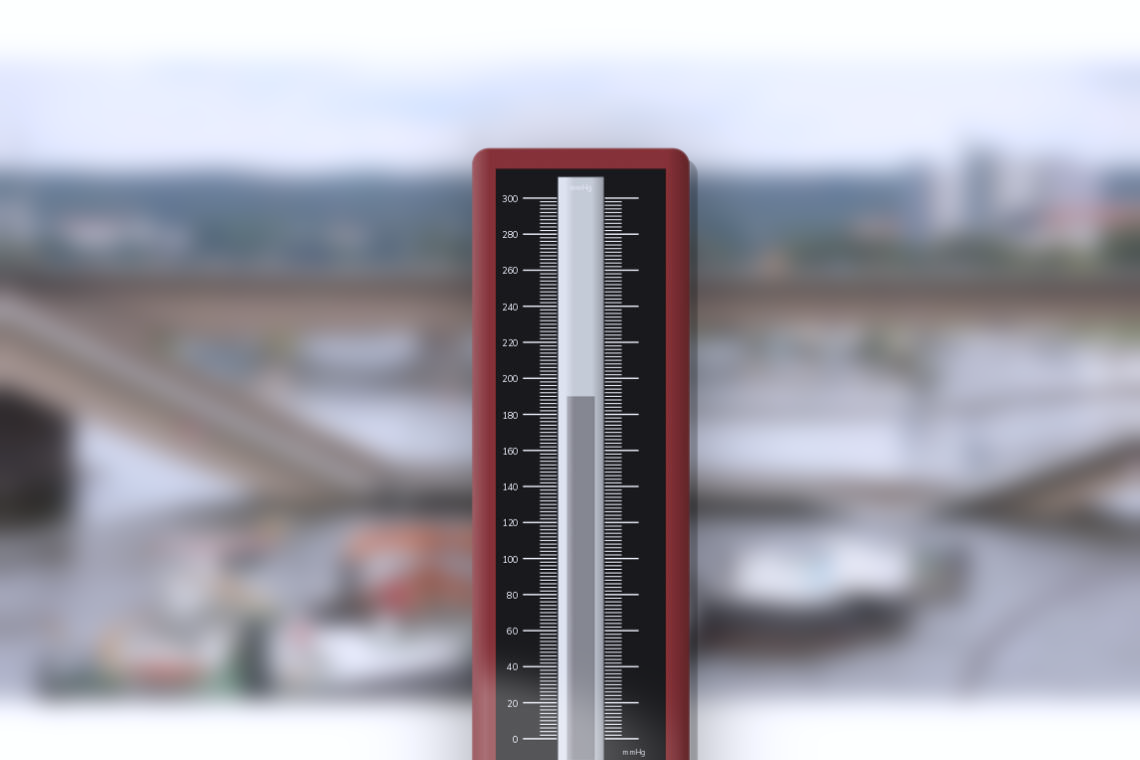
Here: 190mmHg
